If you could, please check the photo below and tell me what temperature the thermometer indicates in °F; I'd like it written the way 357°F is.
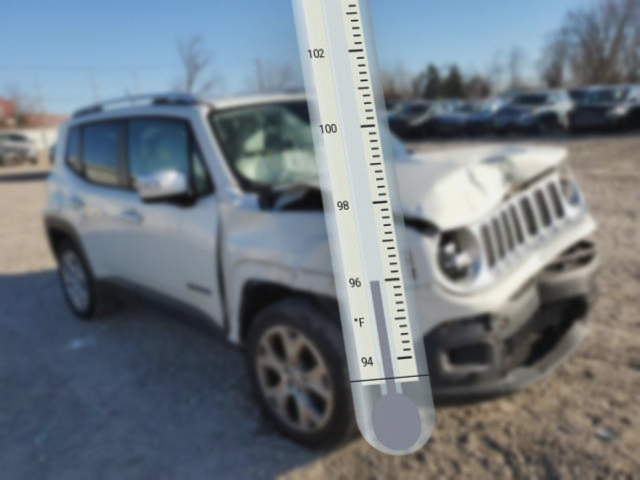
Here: 96°F
